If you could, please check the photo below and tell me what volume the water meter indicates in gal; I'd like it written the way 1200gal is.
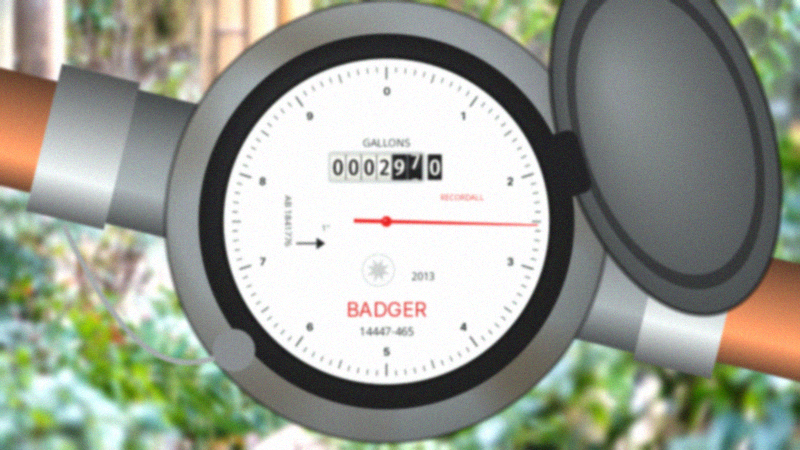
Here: 2972.5gal
